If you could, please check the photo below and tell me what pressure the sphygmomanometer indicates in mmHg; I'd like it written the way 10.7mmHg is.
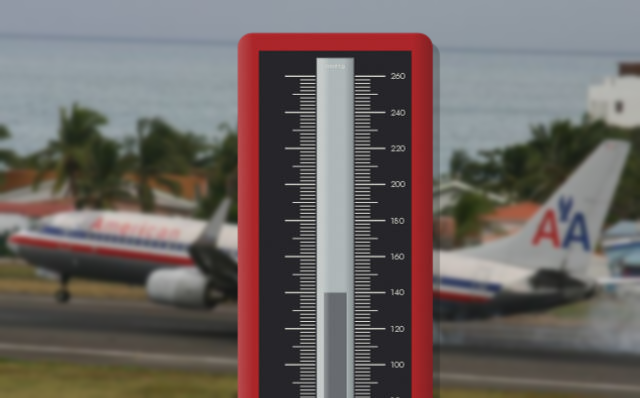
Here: 140mmHg
